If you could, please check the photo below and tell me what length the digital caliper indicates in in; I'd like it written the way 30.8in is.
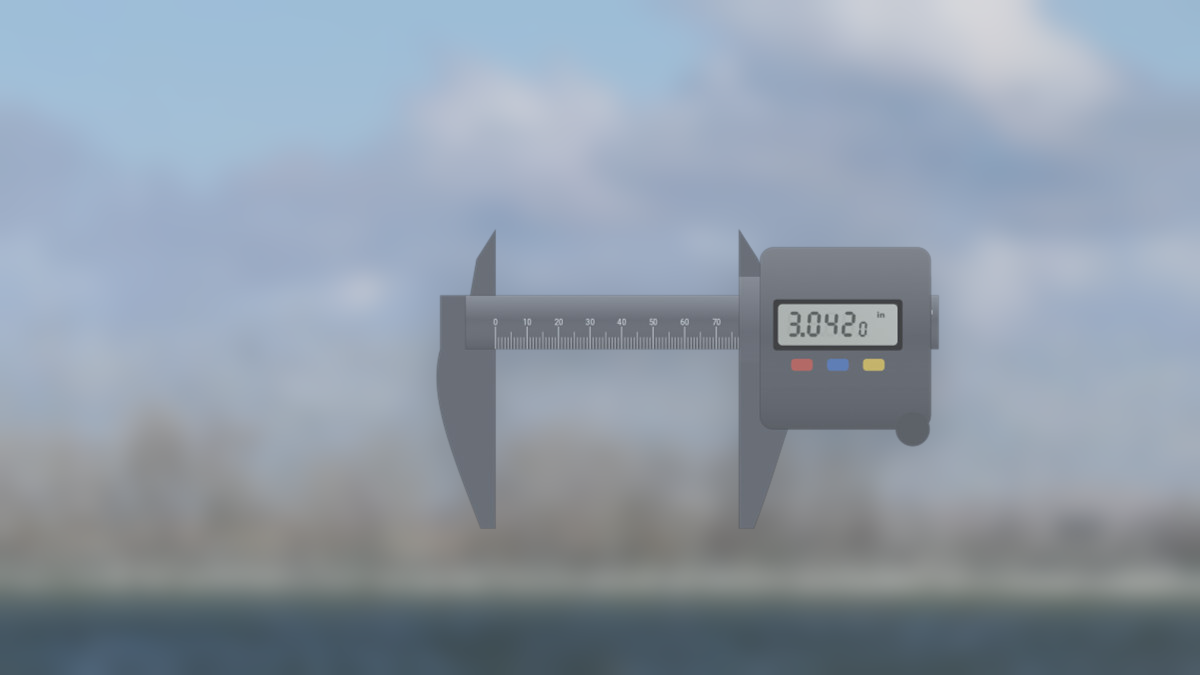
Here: 3.0420in
